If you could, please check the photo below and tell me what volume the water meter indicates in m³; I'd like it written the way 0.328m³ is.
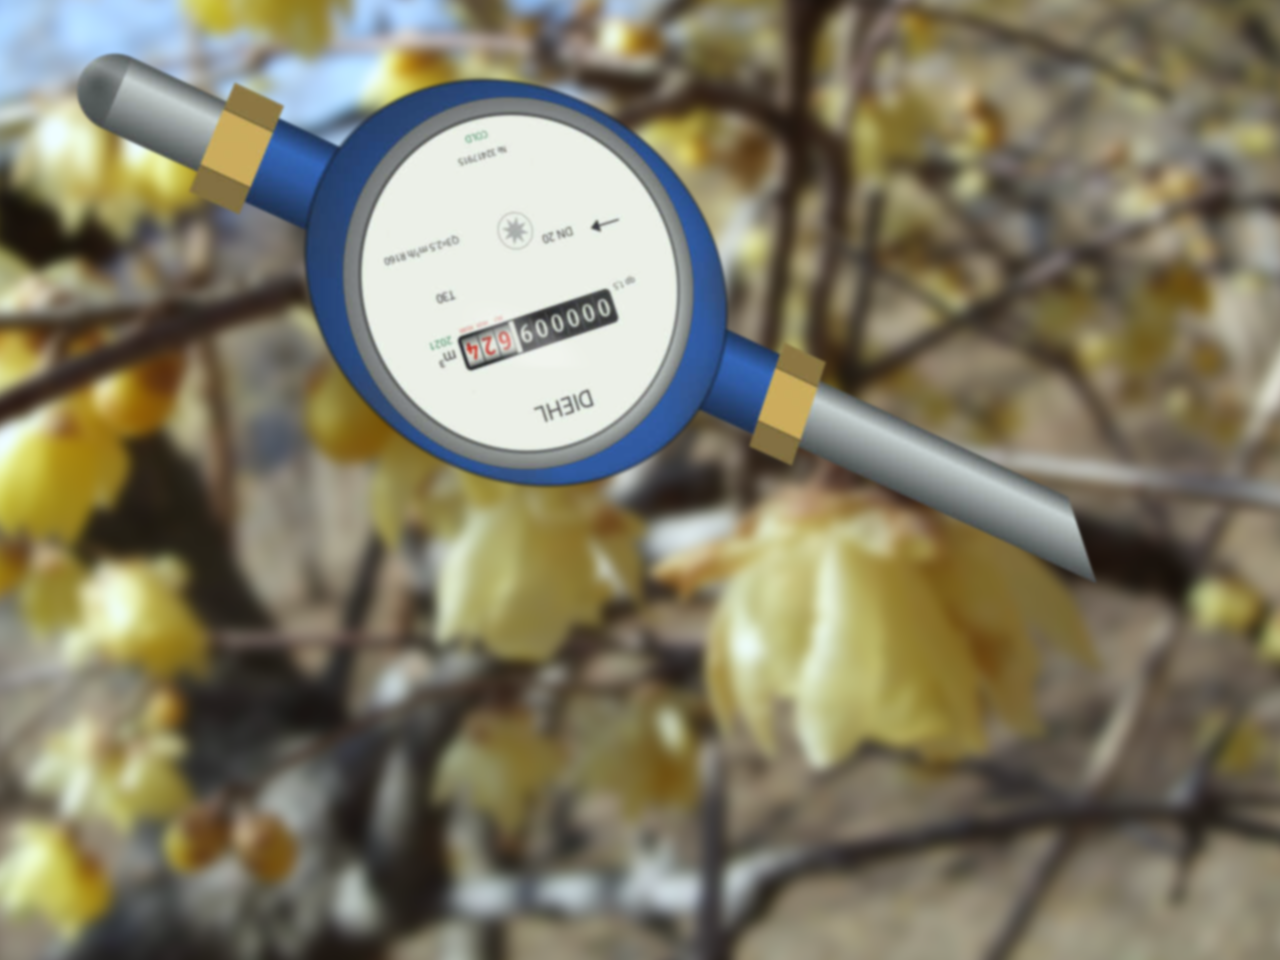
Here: 9.624m³
